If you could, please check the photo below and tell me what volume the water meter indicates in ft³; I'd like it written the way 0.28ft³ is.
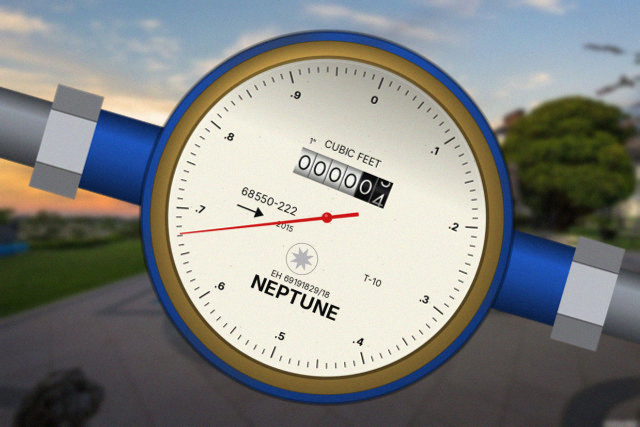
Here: 3.67ft³
